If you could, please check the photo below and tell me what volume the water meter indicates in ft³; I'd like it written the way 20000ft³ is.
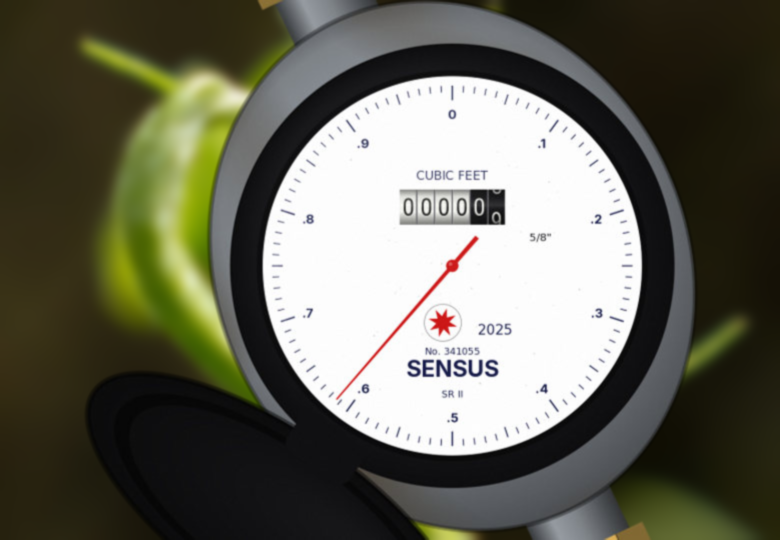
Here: 8.61ft³
